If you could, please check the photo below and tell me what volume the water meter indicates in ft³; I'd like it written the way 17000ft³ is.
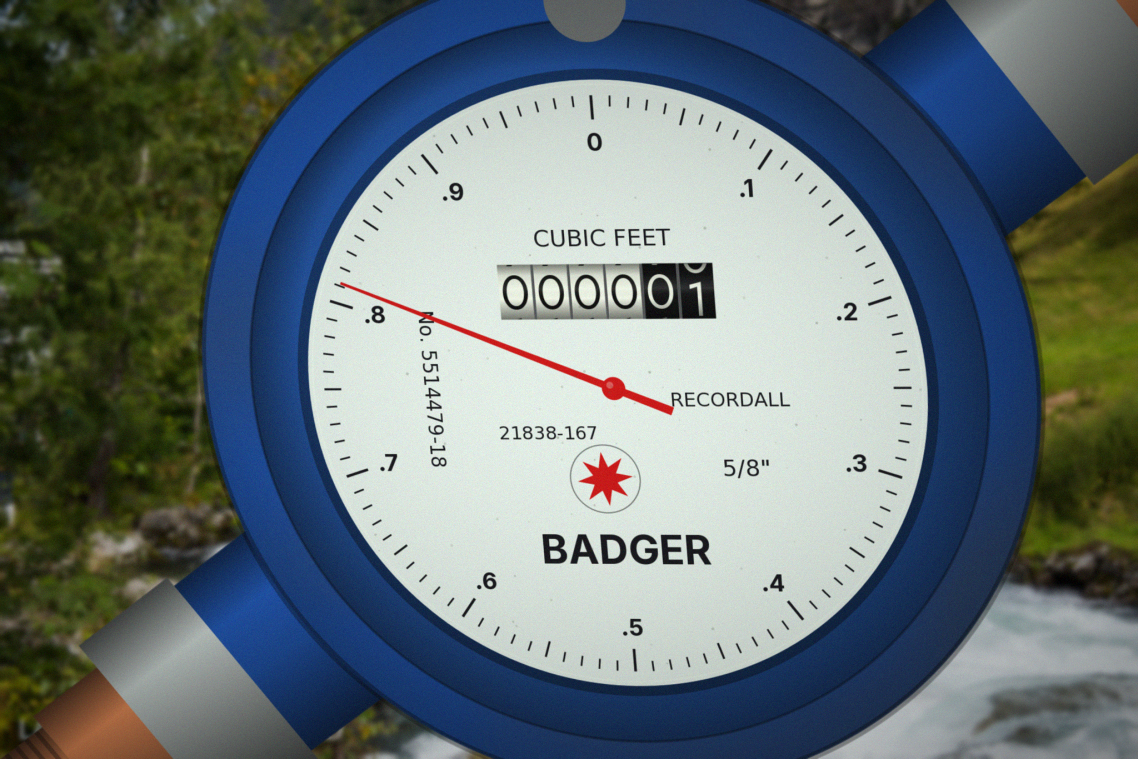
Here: 0.81ft³
